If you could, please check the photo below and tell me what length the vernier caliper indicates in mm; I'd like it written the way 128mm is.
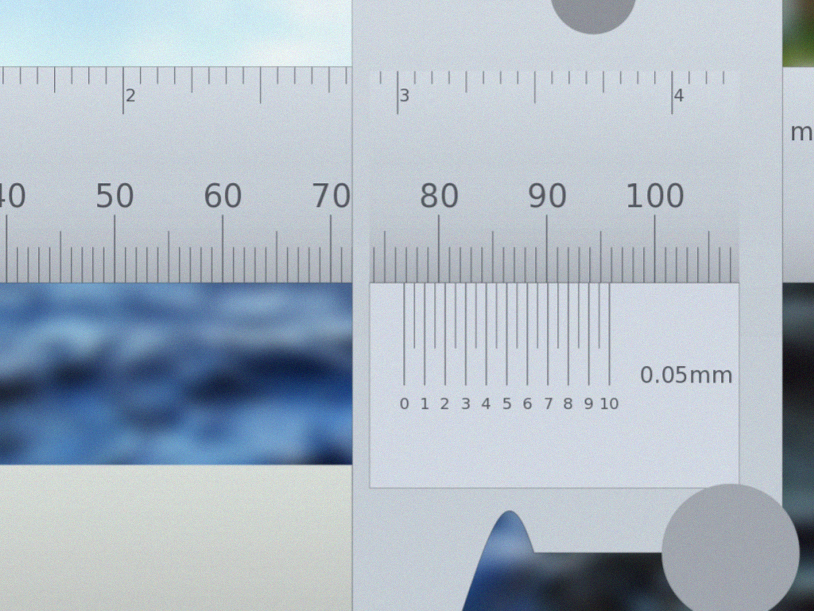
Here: 76.8mm
